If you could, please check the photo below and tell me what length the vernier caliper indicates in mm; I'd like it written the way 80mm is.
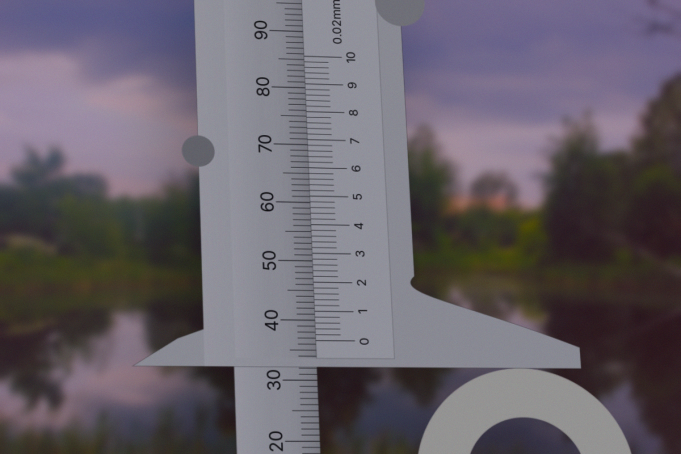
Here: 36.6mm
